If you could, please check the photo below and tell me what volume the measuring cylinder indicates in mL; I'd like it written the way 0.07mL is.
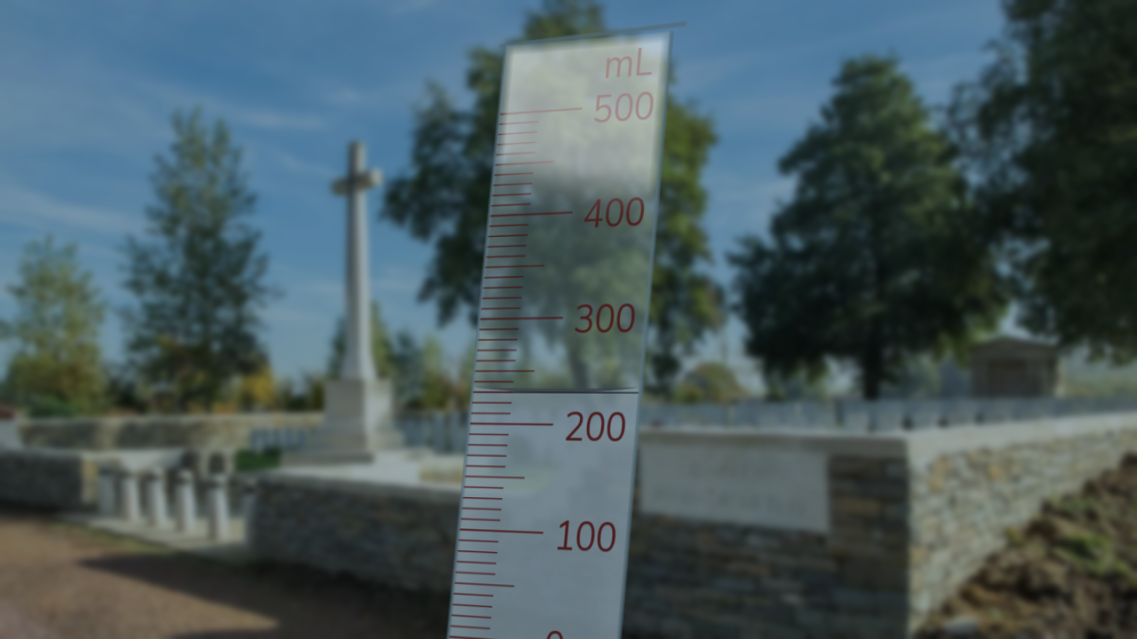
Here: 230mL
